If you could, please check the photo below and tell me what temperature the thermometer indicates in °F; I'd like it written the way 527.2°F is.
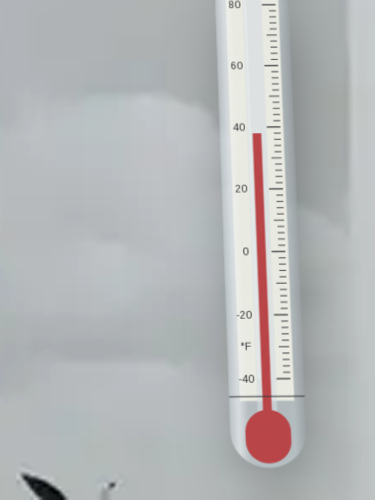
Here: 38°F
